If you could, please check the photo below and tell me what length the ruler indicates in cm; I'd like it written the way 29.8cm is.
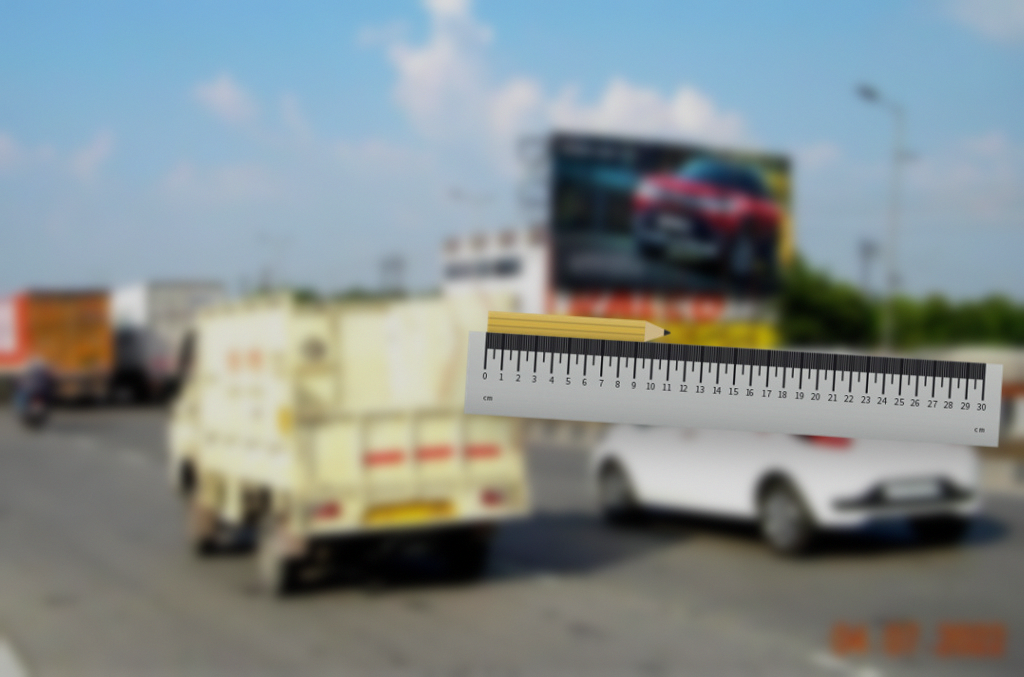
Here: 11cm
